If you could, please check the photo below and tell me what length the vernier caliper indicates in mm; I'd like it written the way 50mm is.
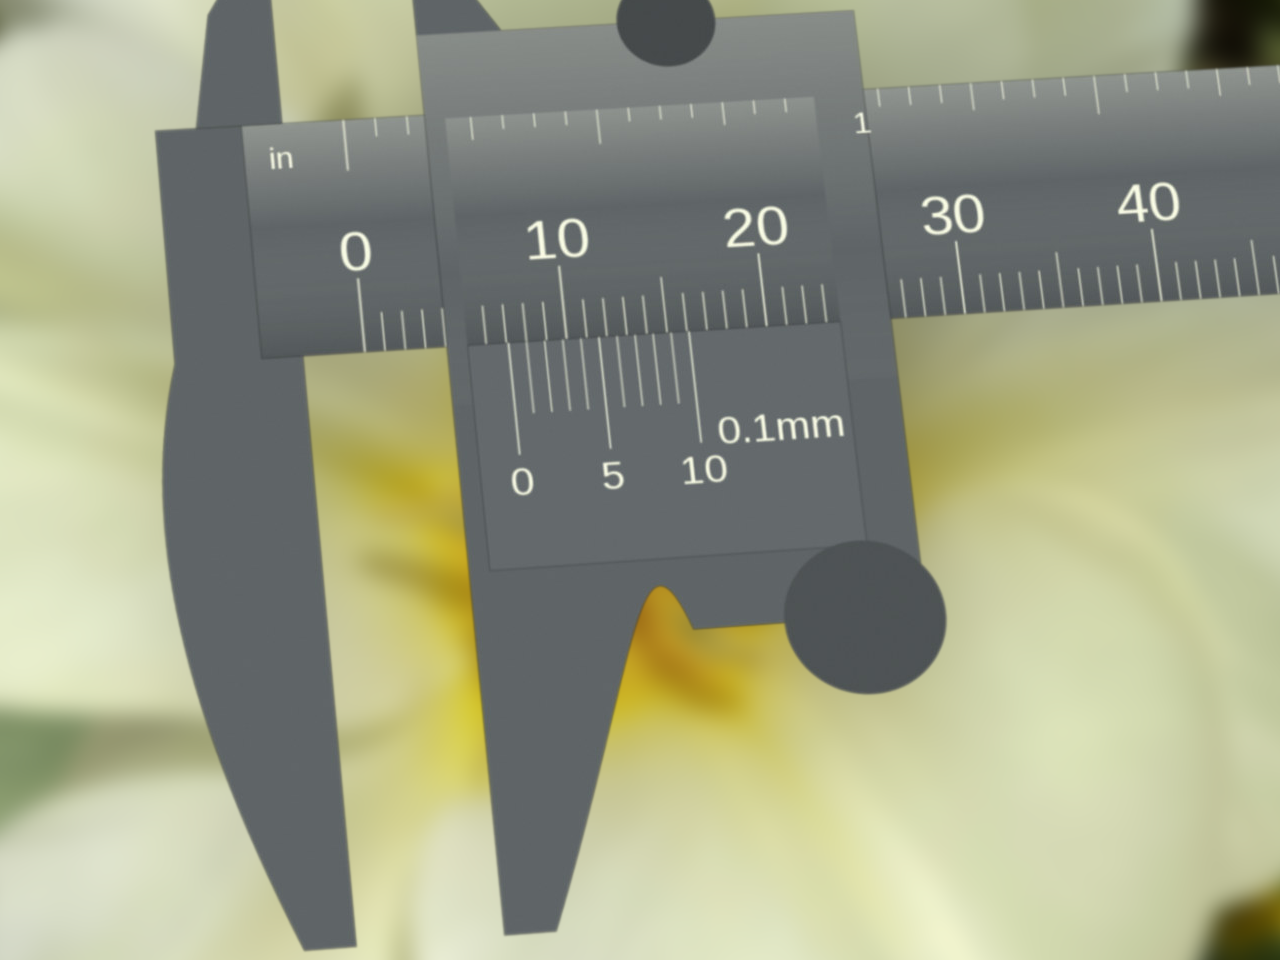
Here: 7.1mm
